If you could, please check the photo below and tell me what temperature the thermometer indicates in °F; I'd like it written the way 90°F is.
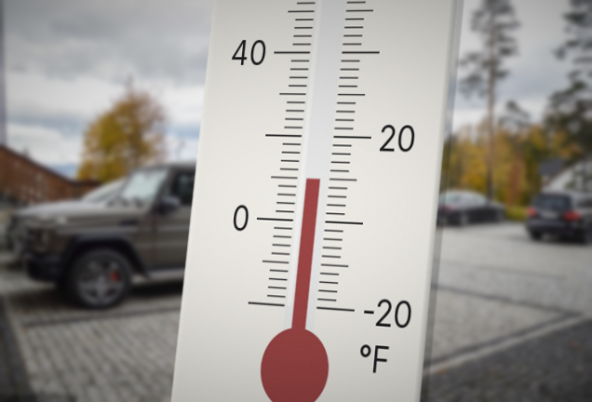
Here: 10°F
